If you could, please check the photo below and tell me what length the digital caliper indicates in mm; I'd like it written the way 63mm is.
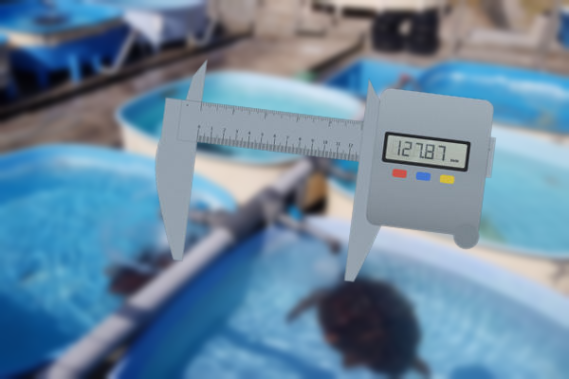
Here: 127.87mm
